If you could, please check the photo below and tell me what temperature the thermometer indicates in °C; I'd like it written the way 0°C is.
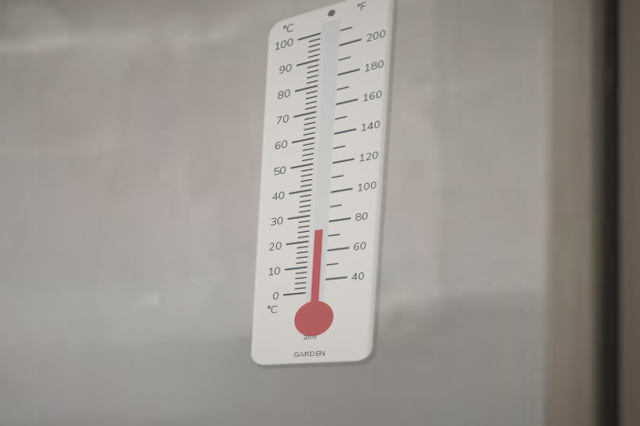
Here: 24°C
